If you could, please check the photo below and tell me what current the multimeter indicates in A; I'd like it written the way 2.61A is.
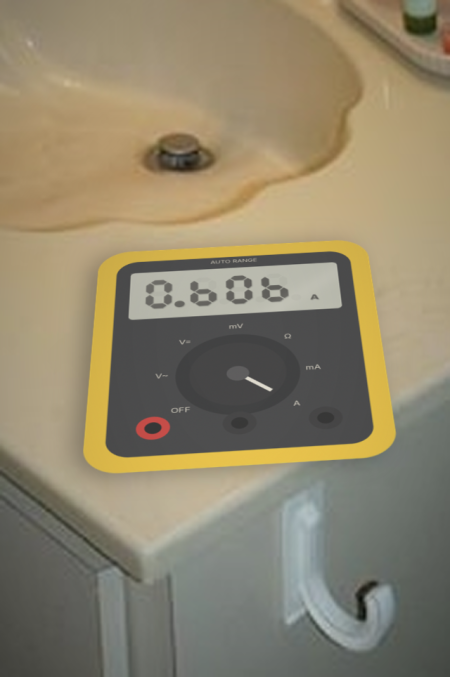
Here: 0.606A
